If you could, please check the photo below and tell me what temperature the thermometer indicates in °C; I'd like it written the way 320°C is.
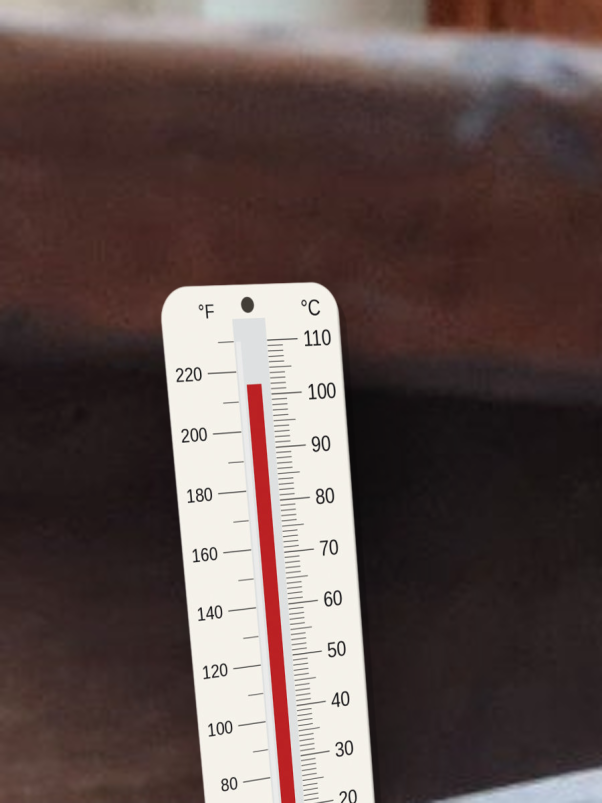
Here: 102°C
